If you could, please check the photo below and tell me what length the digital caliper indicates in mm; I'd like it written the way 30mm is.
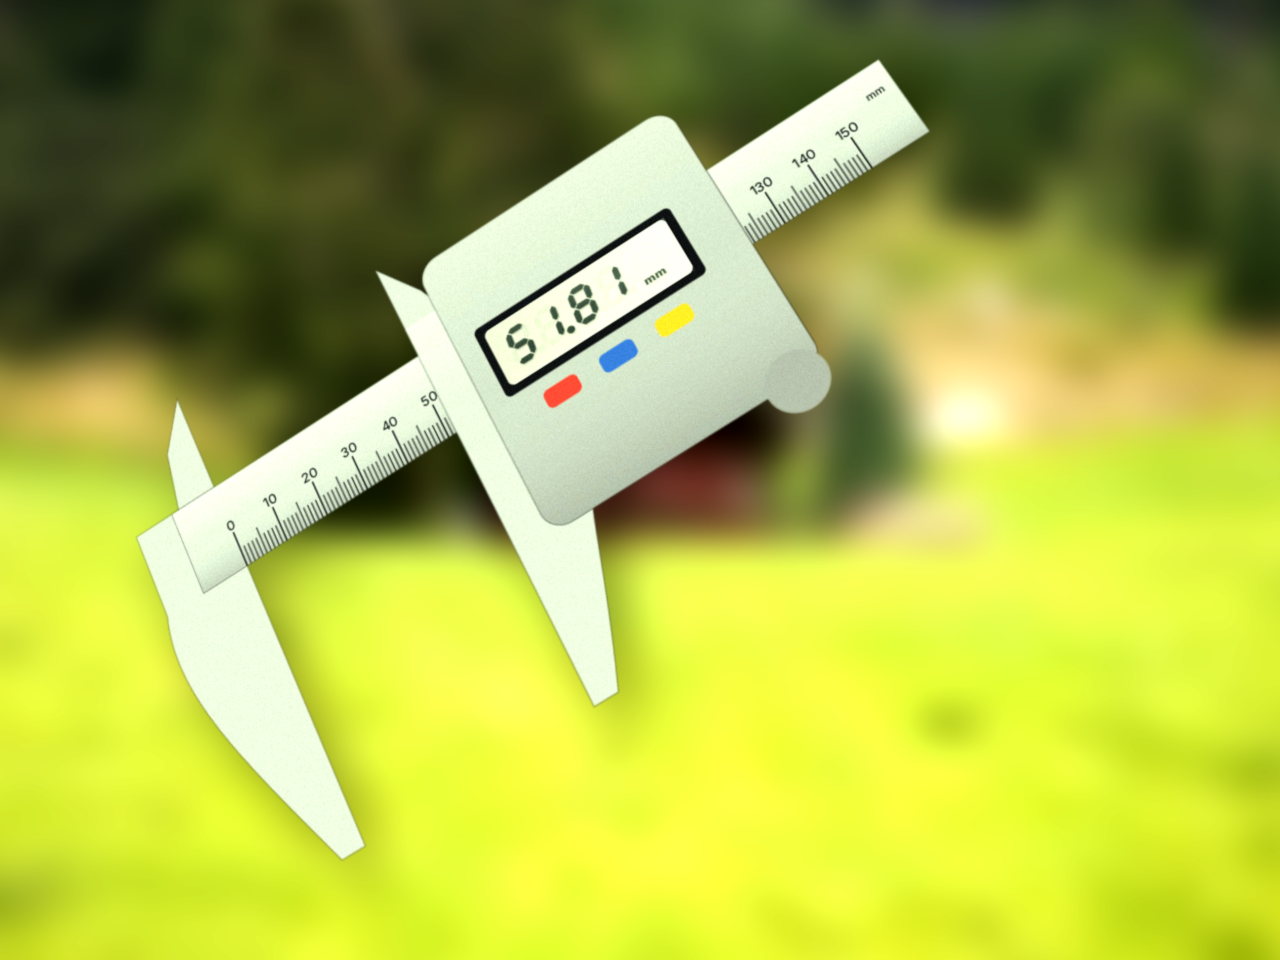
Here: 51.81mm
